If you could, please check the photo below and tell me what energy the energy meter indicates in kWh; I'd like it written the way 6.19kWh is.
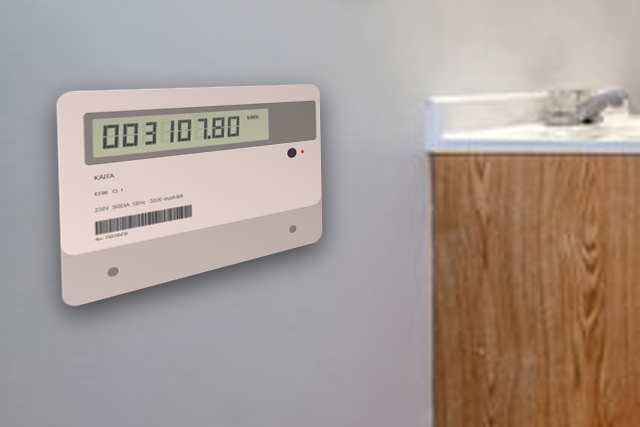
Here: 3107.80kWh
